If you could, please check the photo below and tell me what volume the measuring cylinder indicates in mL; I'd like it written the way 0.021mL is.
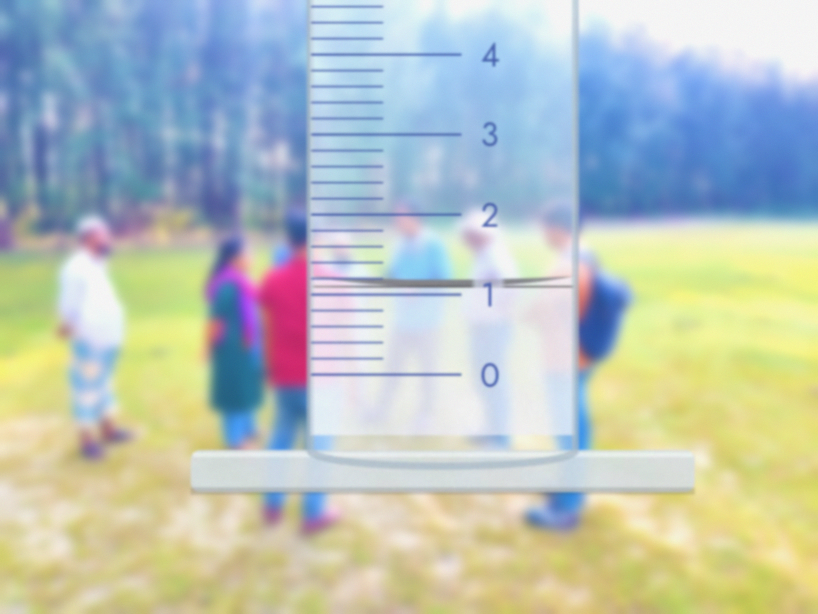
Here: 1.1mL
